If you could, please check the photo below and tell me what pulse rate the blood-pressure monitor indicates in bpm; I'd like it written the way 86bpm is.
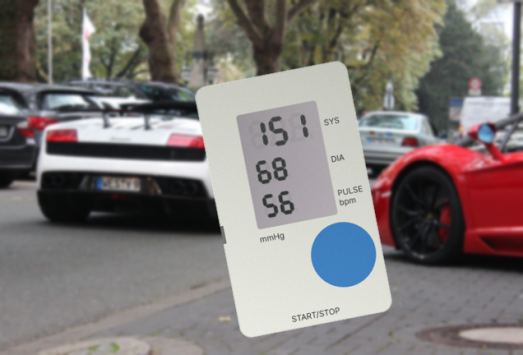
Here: 56bpm
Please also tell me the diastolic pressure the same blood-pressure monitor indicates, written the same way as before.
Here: 68mmHg
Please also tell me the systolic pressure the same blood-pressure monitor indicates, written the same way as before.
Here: 151mmHg
